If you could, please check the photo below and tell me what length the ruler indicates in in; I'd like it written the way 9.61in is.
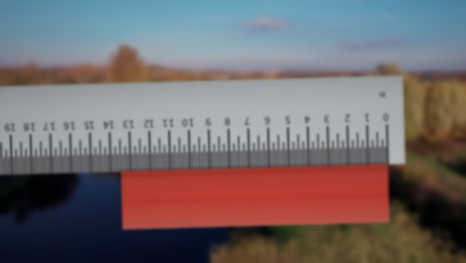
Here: 13.5in
